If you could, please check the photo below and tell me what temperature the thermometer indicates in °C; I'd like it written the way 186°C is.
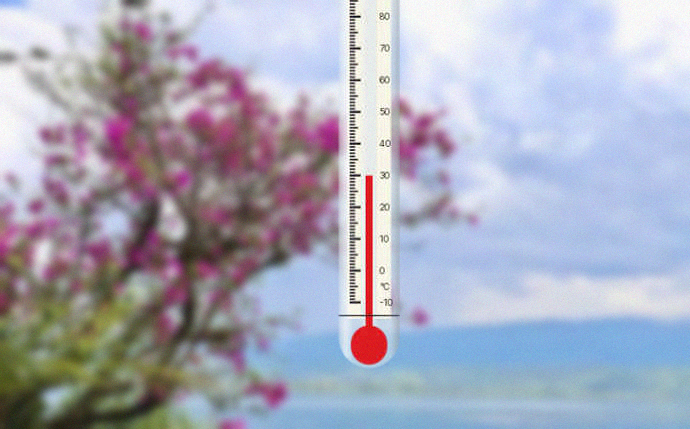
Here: 30°C
